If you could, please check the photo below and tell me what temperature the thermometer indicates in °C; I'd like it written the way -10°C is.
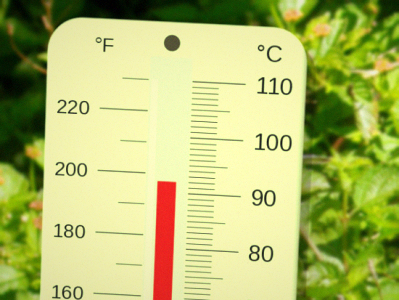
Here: 92°C
